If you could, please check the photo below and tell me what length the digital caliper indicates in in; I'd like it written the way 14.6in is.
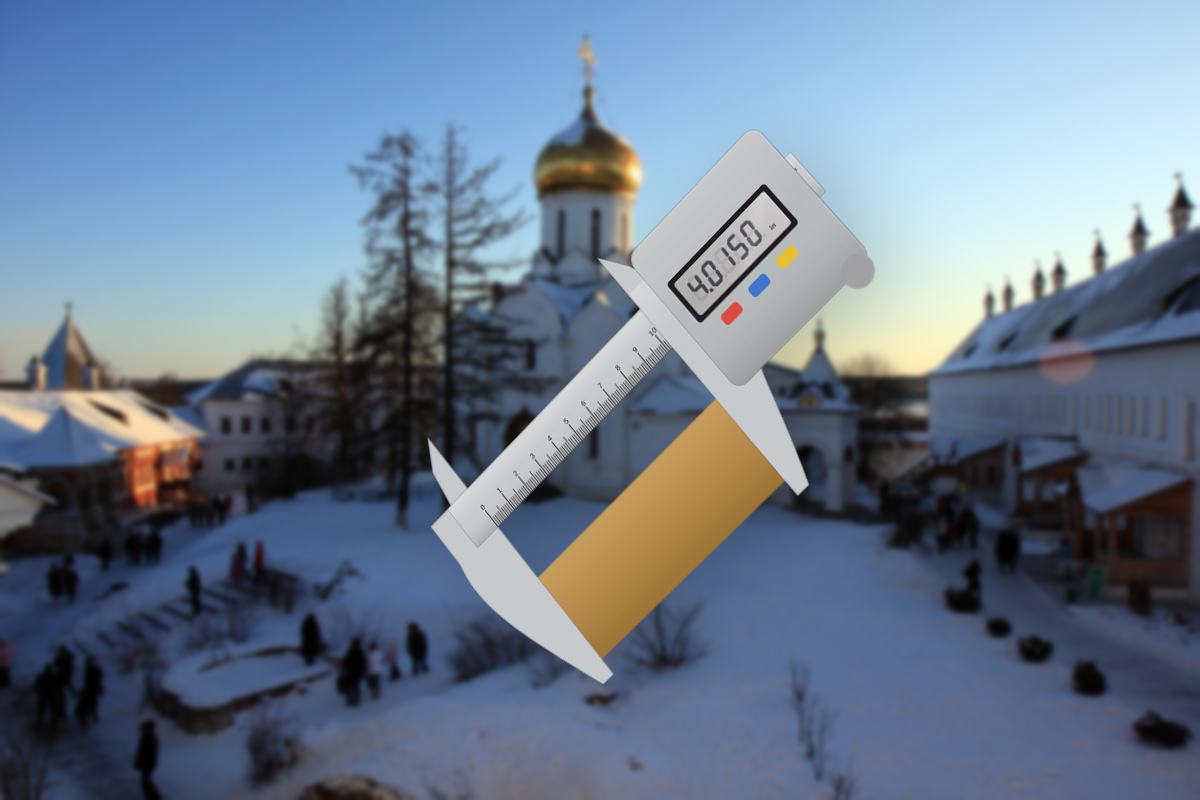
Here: 4.0150in
